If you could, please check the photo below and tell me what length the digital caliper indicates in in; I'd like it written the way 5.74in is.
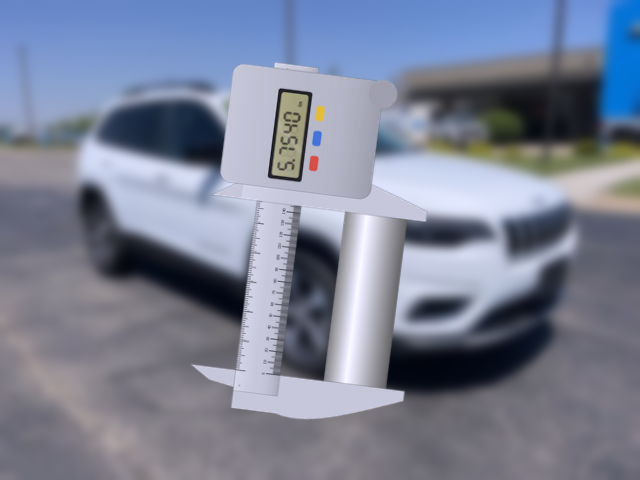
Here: 5.7540in
